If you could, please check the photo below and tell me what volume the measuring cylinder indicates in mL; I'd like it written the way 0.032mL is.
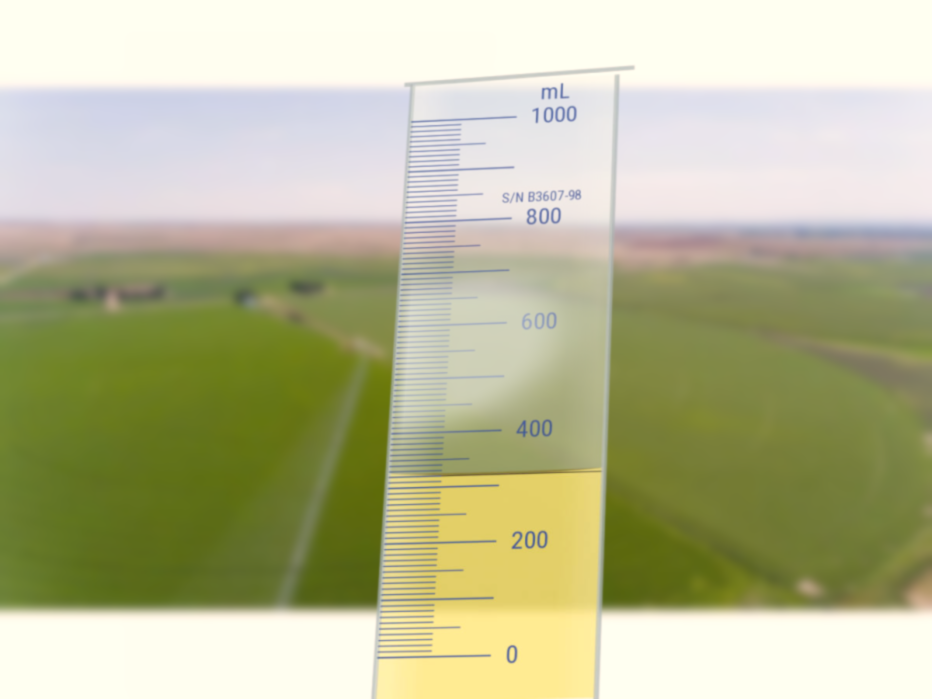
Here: 320mL
